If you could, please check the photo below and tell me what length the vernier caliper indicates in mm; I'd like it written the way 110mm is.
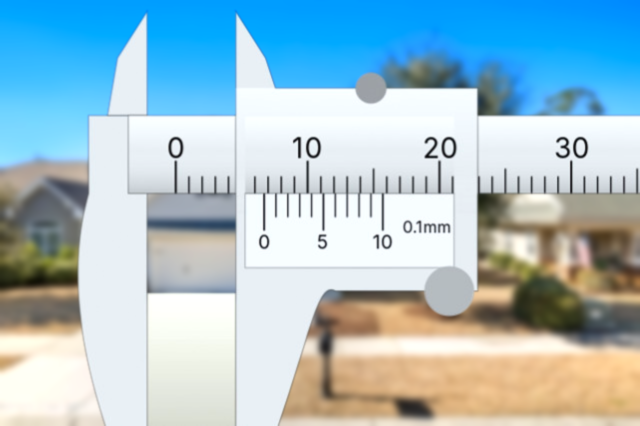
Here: 6.7mm
